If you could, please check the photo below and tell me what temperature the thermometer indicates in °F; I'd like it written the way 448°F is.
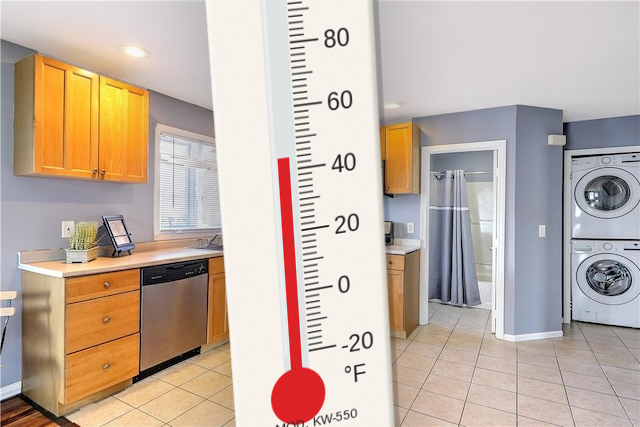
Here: 44°F
